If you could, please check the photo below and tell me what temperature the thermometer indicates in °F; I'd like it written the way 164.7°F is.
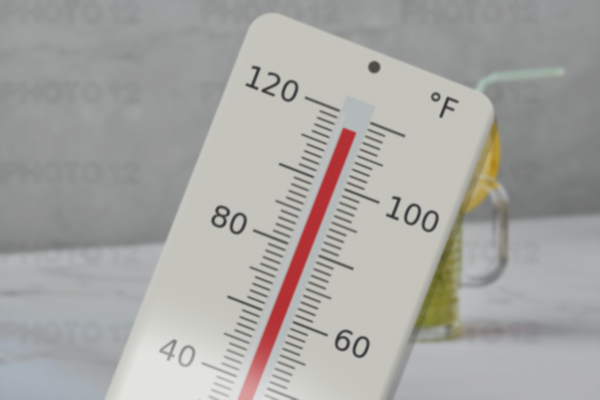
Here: 116°F
